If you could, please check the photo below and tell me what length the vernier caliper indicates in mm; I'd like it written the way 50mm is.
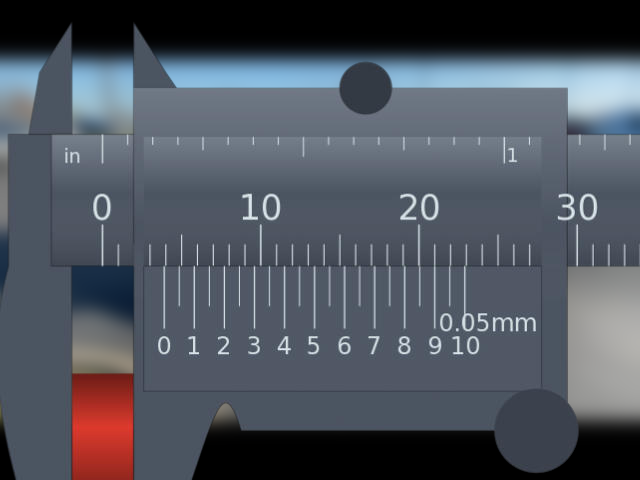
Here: 3.9mm
